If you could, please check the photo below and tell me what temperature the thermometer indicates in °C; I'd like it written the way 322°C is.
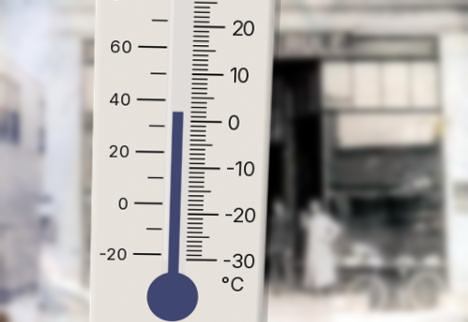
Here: 2°C
